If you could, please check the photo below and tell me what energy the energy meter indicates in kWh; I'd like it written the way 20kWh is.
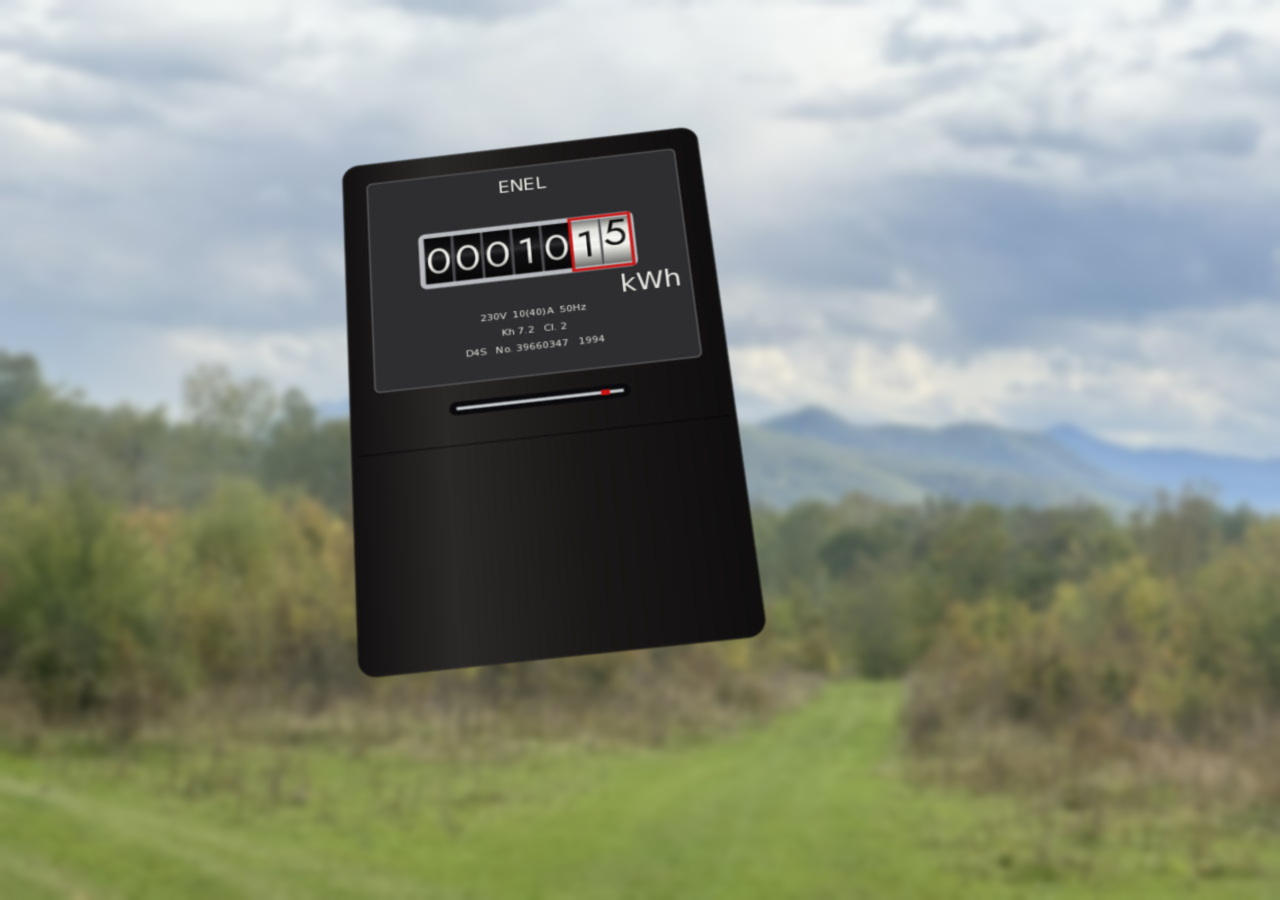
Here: 10.15kWh
